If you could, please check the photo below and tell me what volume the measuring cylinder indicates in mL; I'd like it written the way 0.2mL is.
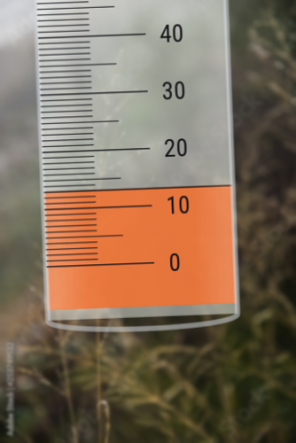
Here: 13mL
